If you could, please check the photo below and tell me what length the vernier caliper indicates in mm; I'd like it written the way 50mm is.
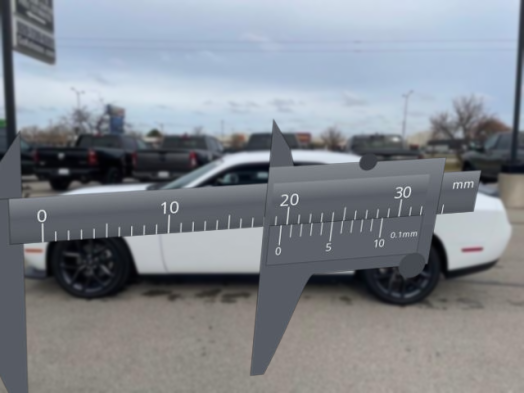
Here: 19.5mm
